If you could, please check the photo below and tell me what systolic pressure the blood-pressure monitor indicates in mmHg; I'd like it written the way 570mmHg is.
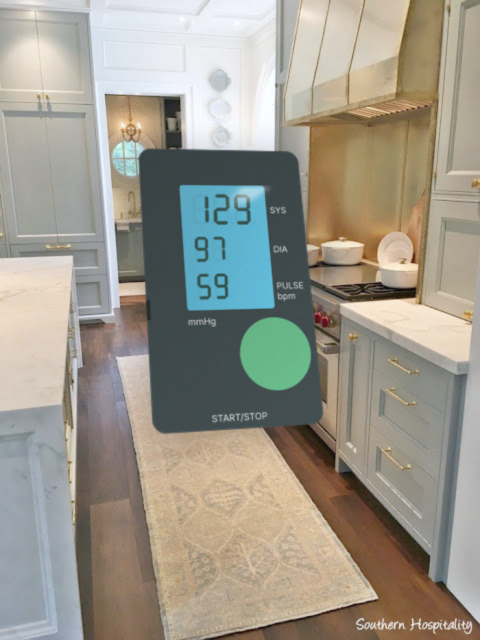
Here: 129mmHg
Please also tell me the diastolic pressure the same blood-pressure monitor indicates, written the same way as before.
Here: 97mmHg
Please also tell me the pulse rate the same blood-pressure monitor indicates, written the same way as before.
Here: 59bpm
